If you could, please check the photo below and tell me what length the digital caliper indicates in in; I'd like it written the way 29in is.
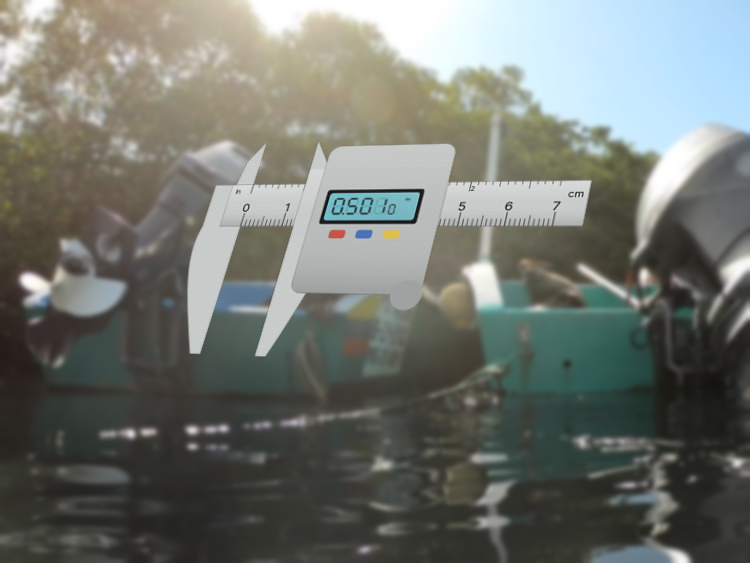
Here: 0.5010in
